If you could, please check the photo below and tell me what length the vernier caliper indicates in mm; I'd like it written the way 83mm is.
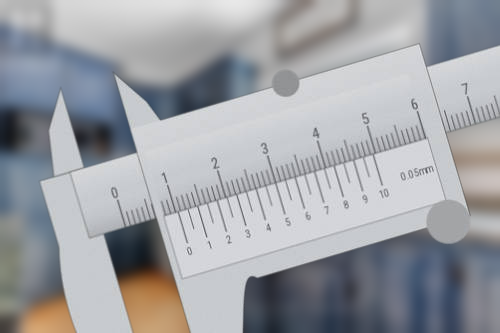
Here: 10.5mm
